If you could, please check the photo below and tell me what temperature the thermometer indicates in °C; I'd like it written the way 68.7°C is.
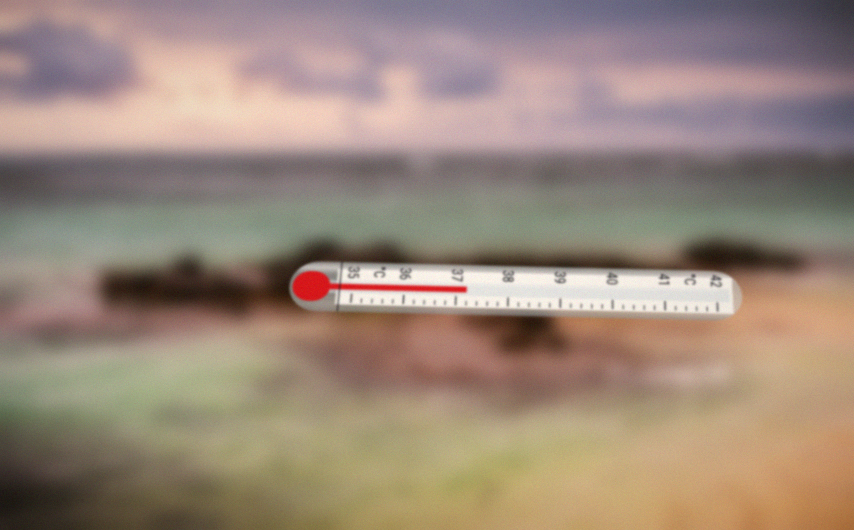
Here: 37.2°C
